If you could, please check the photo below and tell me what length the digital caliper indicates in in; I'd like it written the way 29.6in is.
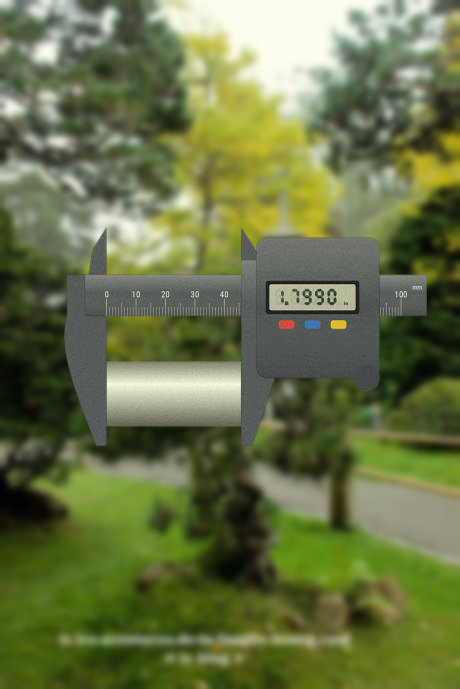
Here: 1.7990in
